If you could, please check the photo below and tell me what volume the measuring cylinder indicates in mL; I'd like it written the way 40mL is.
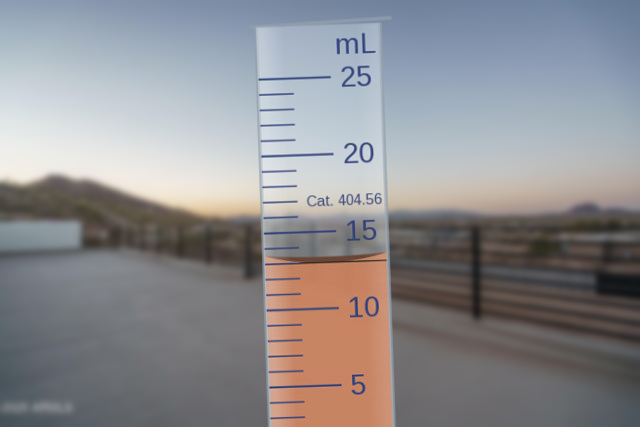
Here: 13mL
